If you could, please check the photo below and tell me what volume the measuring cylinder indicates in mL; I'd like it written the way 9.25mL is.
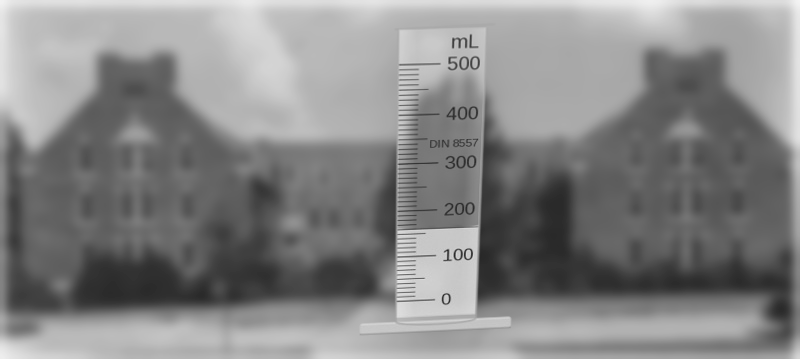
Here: 160mL
